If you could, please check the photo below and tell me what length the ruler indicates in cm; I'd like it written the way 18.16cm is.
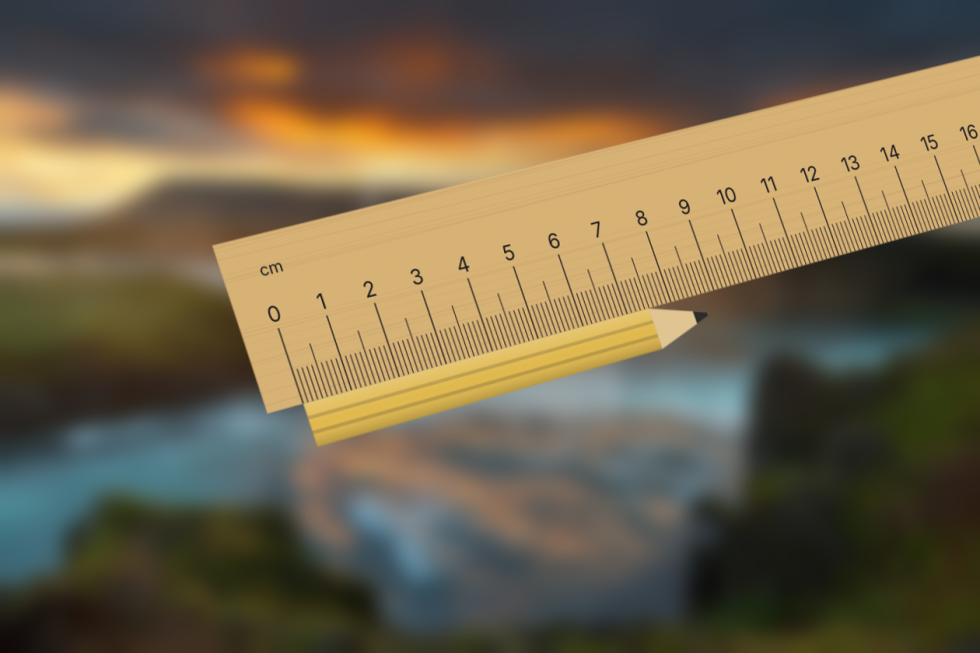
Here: 8.7cm
